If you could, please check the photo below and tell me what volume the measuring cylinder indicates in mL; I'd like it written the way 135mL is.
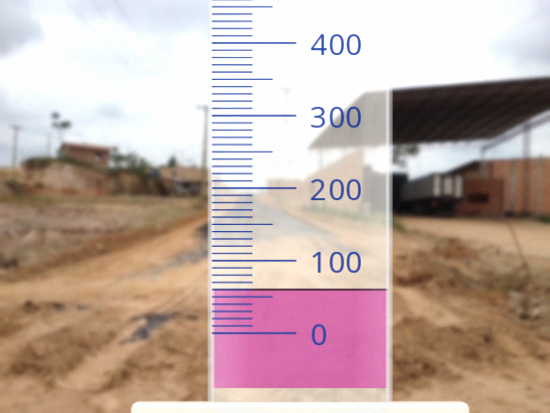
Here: 60mL
